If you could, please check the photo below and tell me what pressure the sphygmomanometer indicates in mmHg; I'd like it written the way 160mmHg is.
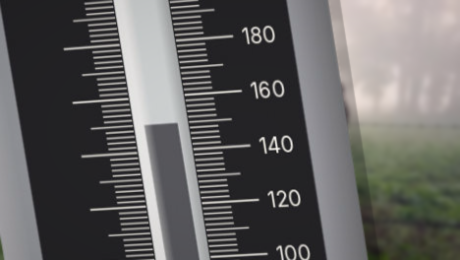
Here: 150mmHg
